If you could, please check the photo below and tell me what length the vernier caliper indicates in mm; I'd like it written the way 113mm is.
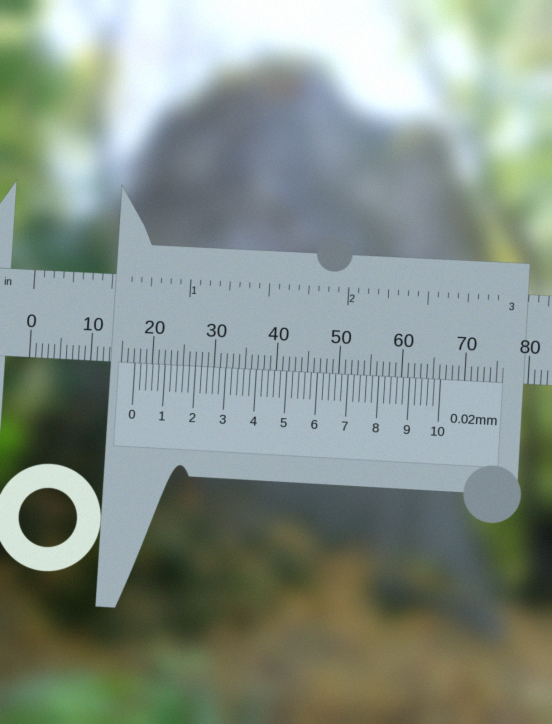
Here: 17.2mm
